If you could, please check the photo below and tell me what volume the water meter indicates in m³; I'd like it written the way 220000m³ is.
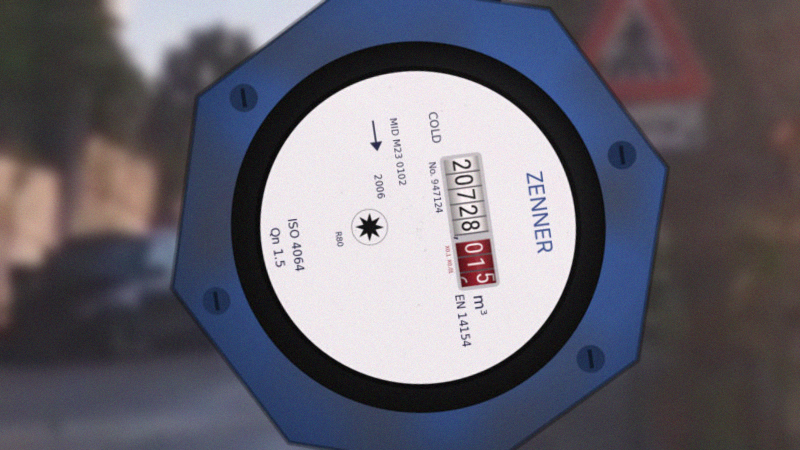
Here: 20728.015m³
